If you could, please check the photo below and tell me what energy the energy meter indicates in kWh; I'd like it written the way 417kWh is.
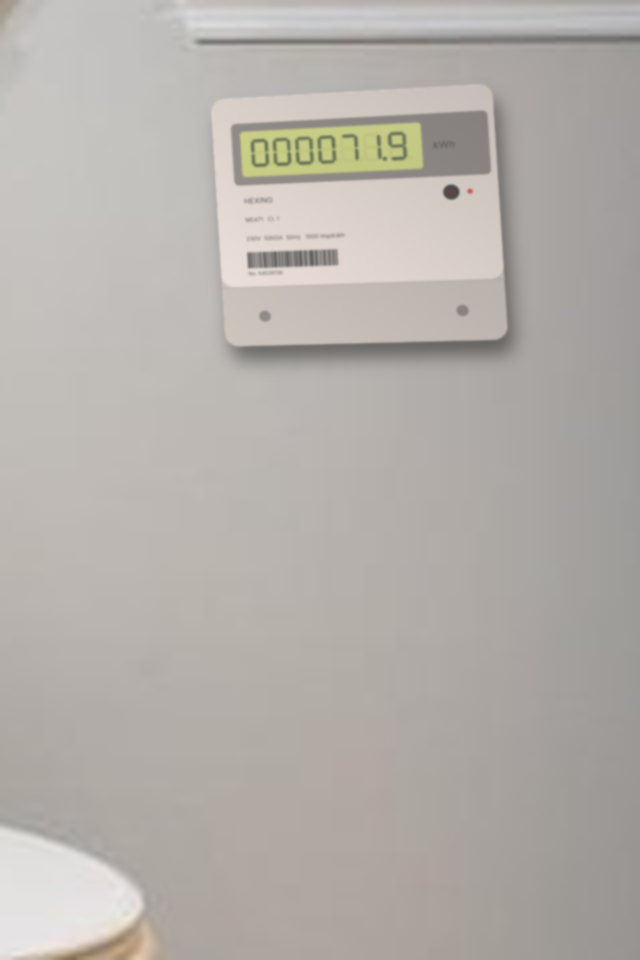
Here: 71.9kWh
